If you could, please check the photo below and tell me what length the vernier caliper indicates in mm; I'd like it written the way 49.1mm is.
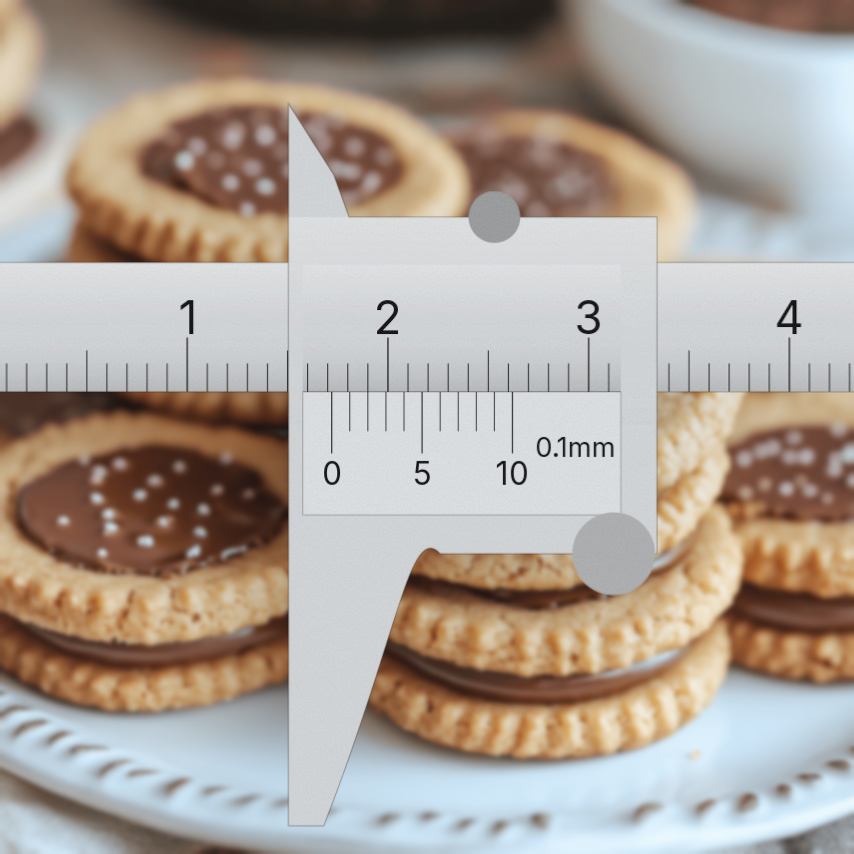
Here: 17.2mm
